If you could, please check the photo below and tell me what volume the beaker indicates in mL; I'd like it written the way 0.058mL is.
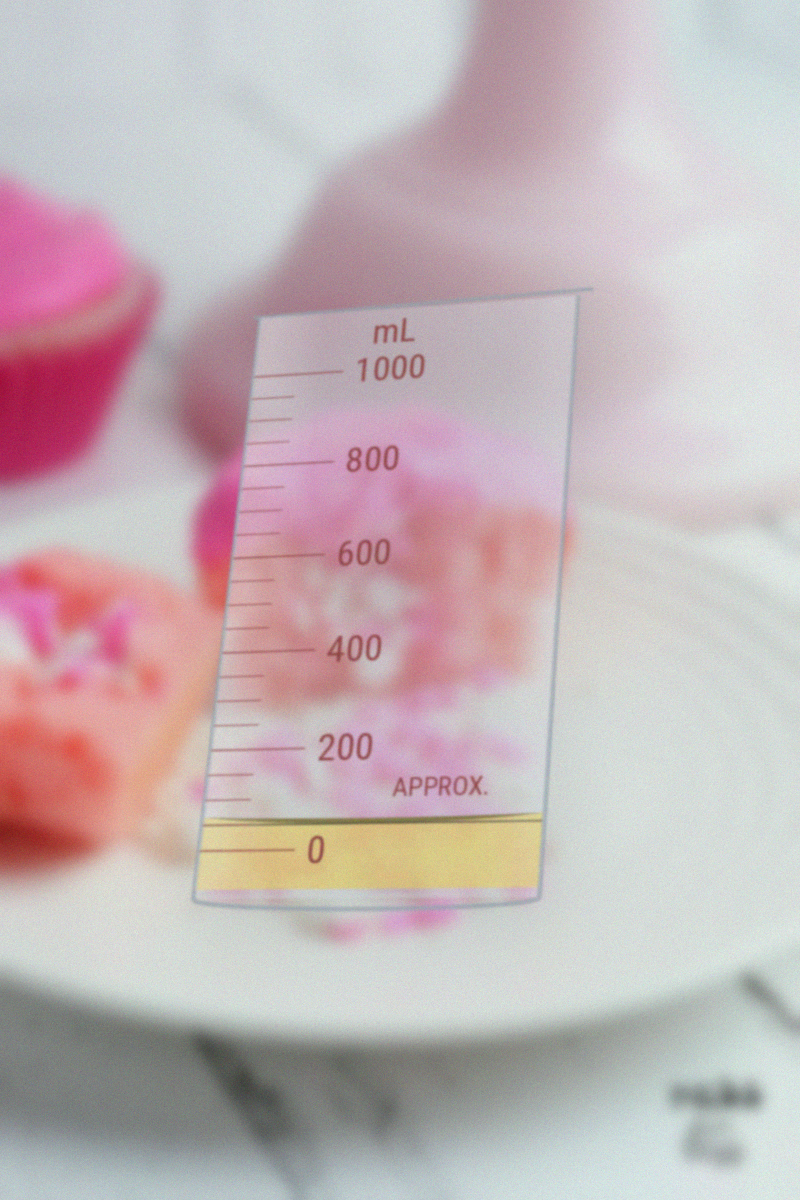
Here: 50mL
